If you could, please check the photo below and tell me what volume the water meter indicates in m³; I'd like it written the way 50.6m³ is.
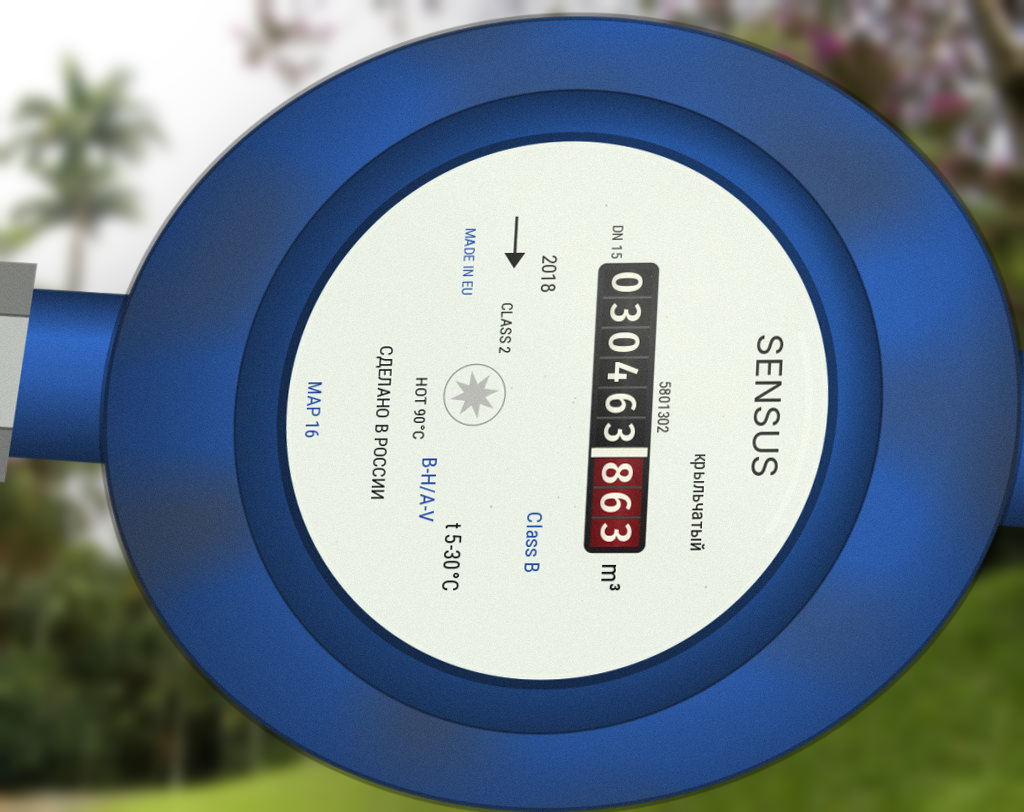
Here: 30463.863m³
